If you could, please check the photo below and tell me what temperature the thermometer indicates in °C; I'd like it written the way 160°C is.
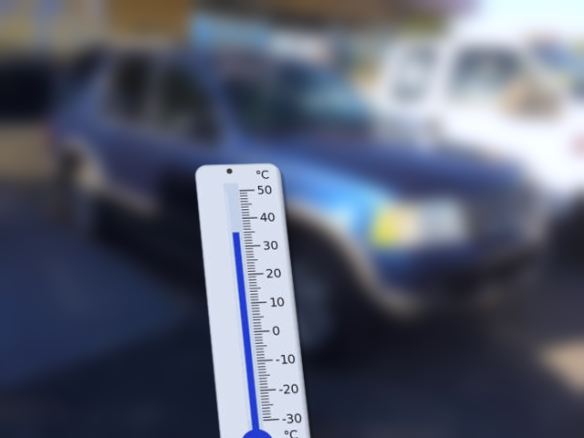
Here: 35°C
